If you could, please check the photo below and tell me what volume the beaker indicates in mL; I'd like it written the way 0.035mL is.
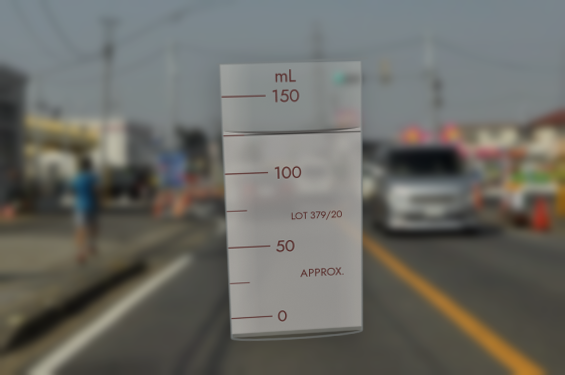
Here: 125mL
